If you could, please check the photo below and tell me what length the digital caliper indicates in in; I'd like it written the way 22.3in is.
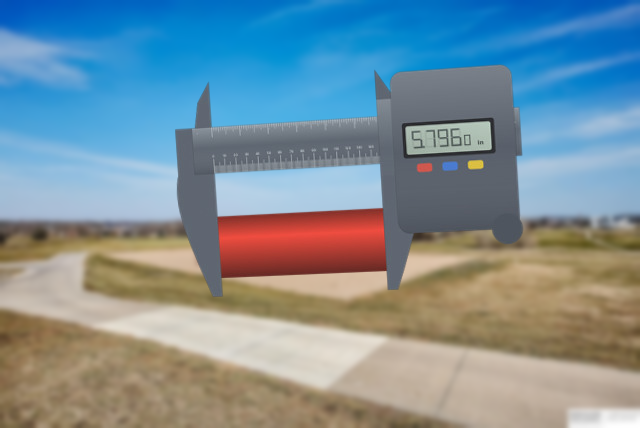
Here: 5.7960in
